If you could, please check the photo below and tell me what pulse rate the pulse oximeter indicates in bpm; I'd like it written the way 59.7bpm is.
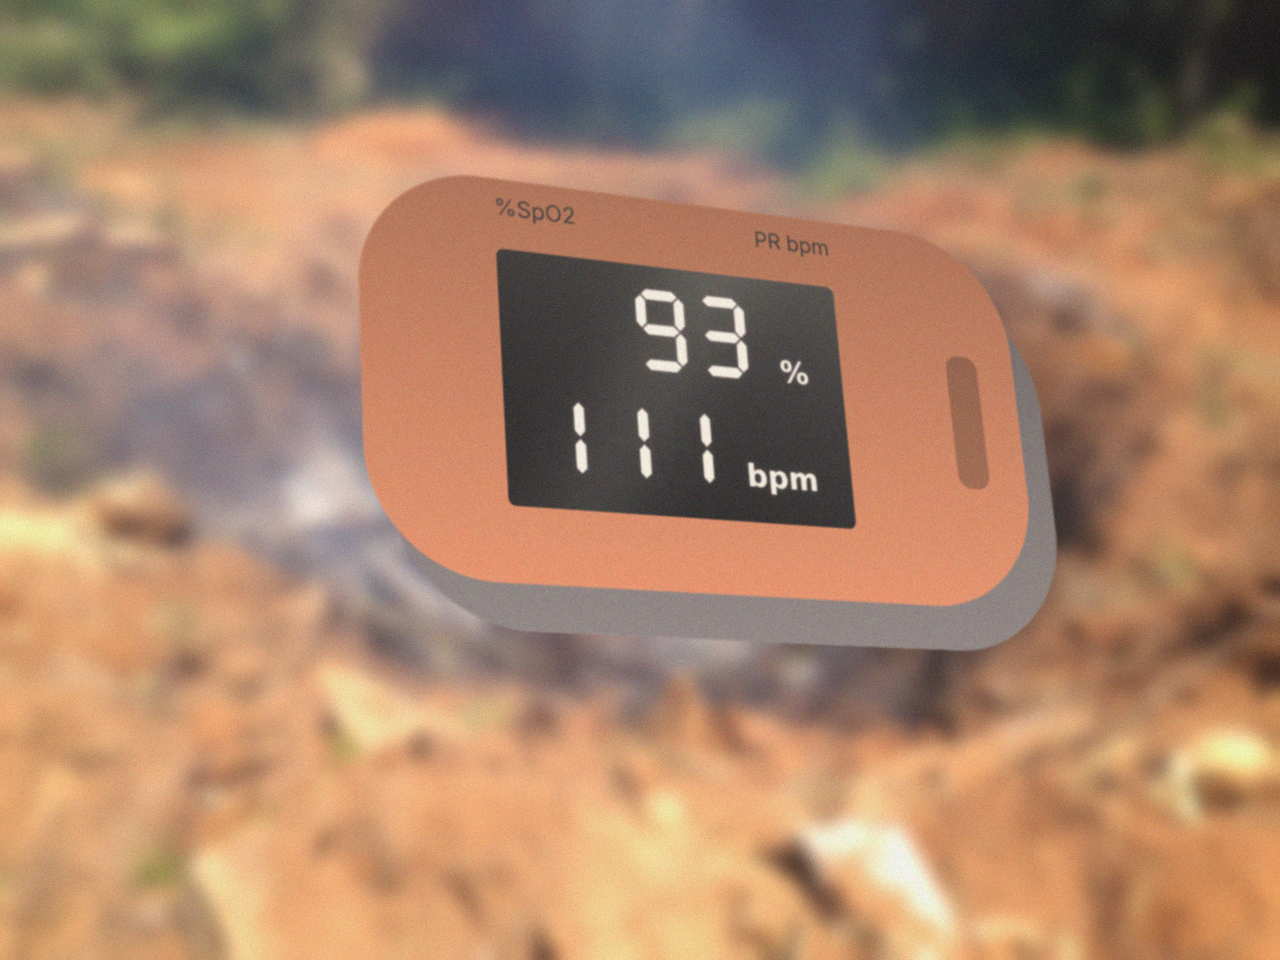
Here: 111bpm
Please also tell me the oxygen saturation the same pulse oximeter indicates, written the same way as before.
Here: 93%
